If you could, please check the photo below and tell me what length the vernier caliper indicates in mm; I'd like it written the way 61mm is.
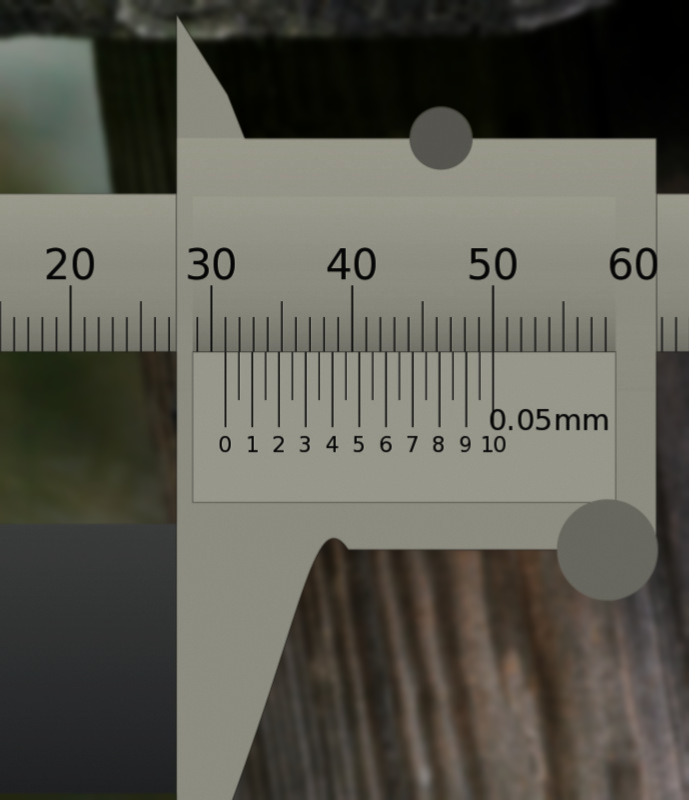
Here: 31.0mm
